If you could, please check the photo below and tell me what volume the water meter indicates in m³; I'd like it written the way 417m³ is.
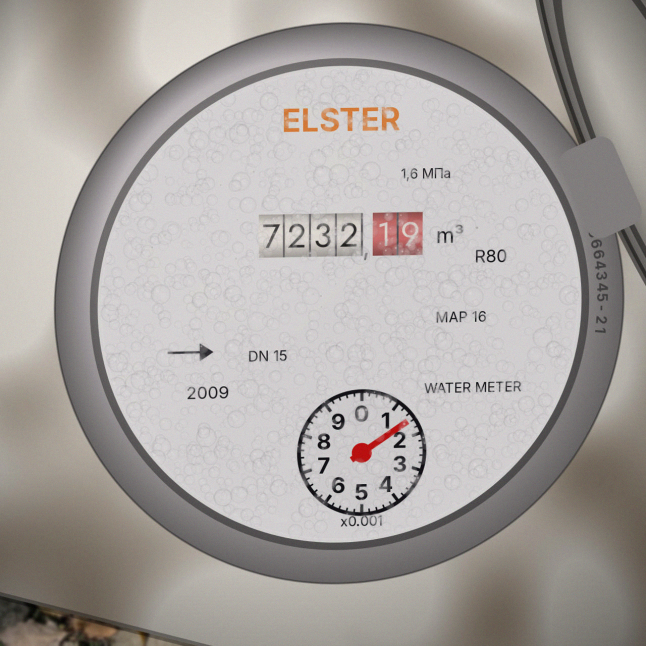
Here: 7232.191m³
